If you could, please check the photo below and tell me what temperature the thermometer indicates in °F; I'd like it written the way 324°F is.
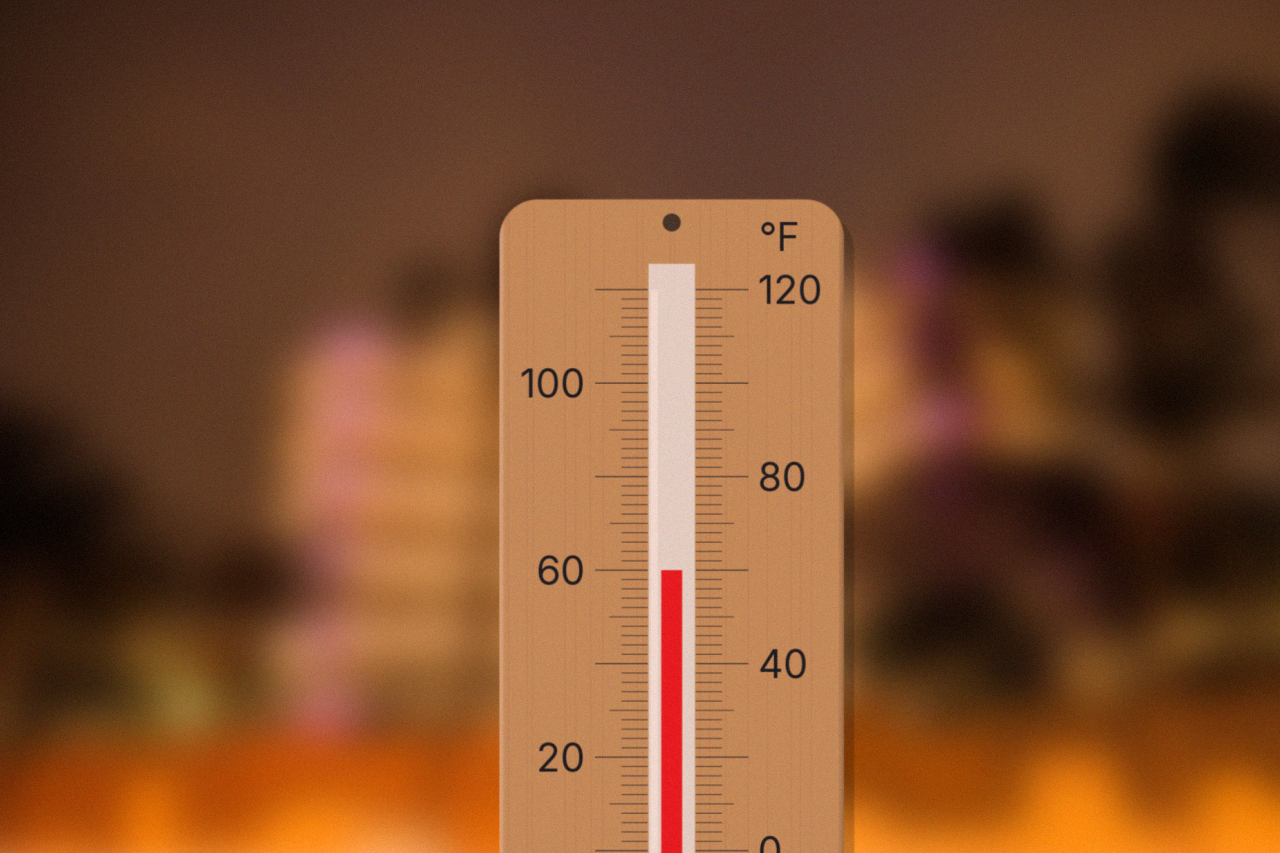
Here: 60°F
